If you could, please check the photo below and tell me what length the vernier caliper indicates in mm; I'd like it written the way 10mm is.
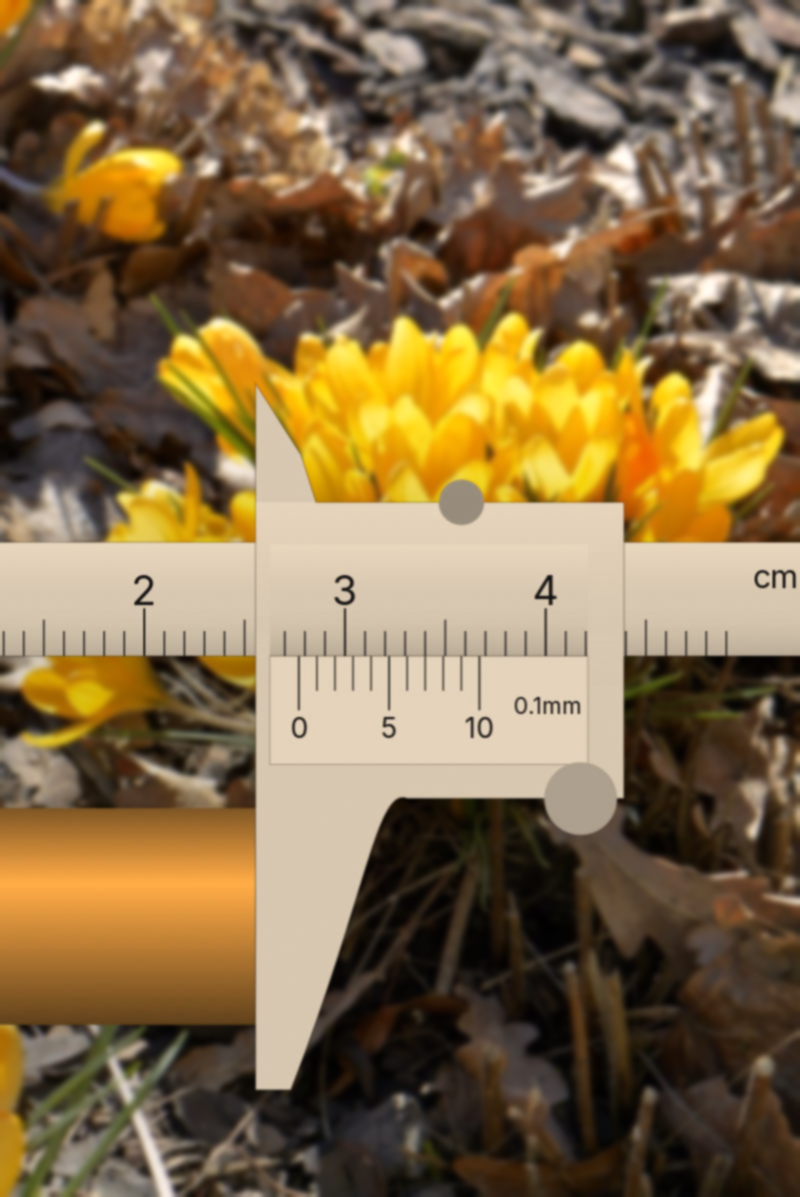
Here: 27.7mm
